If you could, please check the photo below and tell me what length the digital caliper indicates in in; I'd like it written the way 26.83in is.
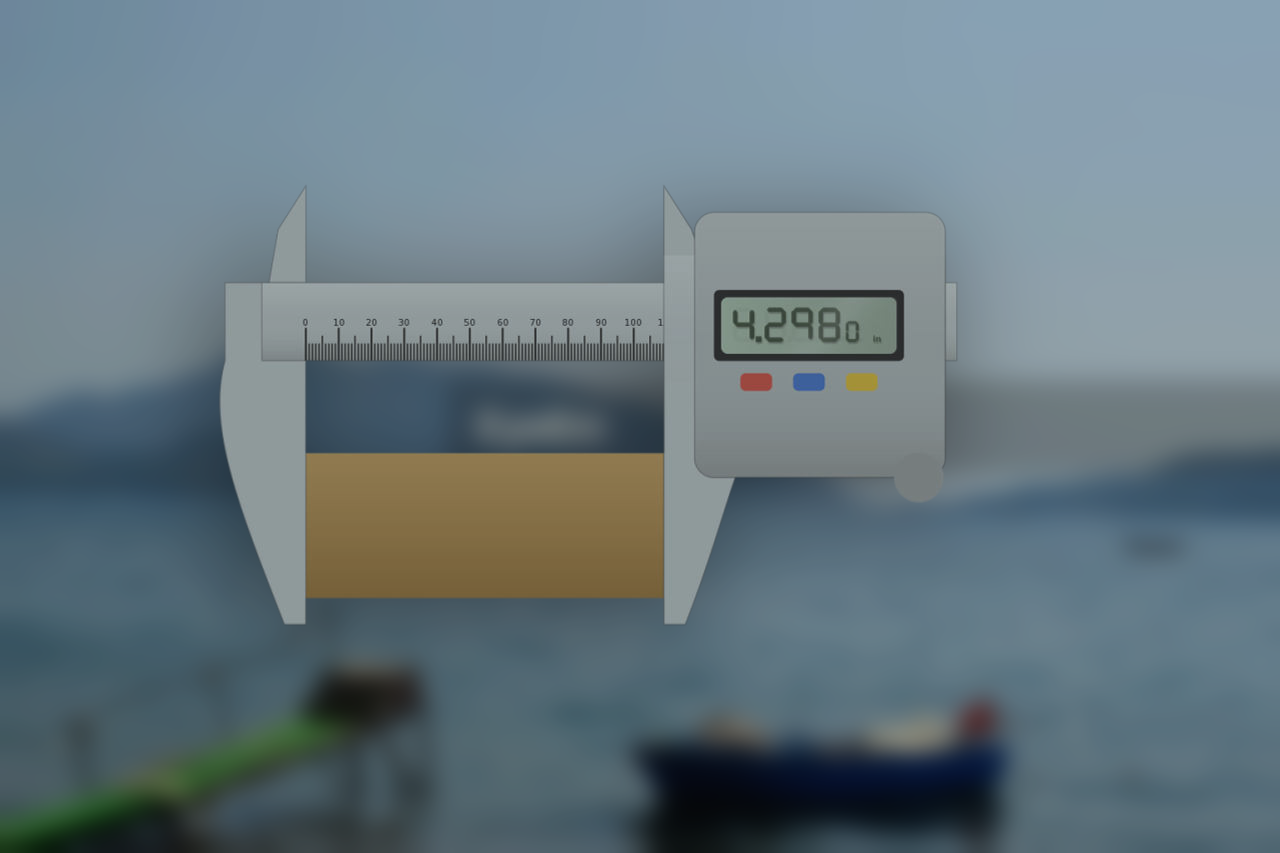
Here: 4.2980in
